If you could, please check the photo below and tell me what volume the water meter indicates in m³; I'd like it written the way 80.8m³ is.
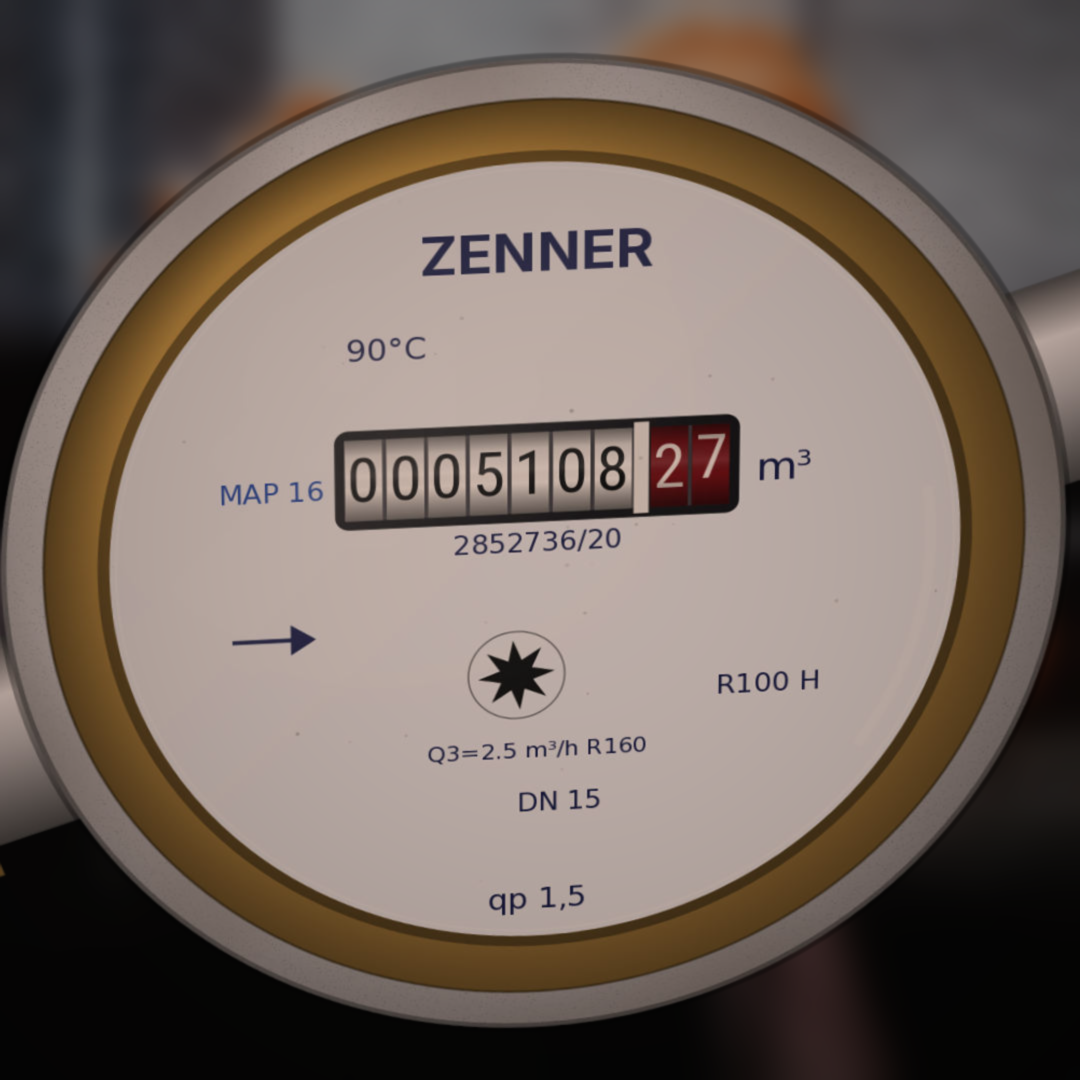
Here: 5108.27m³
